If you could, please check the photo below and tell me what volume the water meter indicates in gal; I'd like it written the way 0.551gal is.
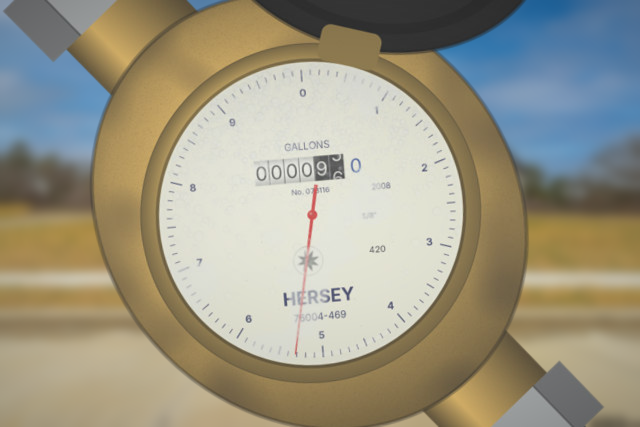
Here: 955.3gal
